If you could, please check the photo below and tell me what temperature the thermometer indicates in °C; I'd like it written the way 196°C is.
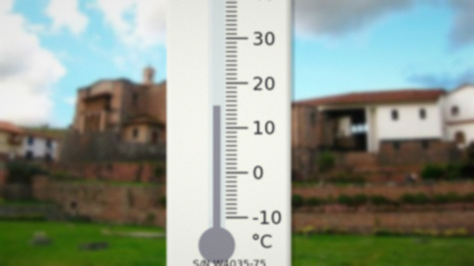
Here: 15°C
